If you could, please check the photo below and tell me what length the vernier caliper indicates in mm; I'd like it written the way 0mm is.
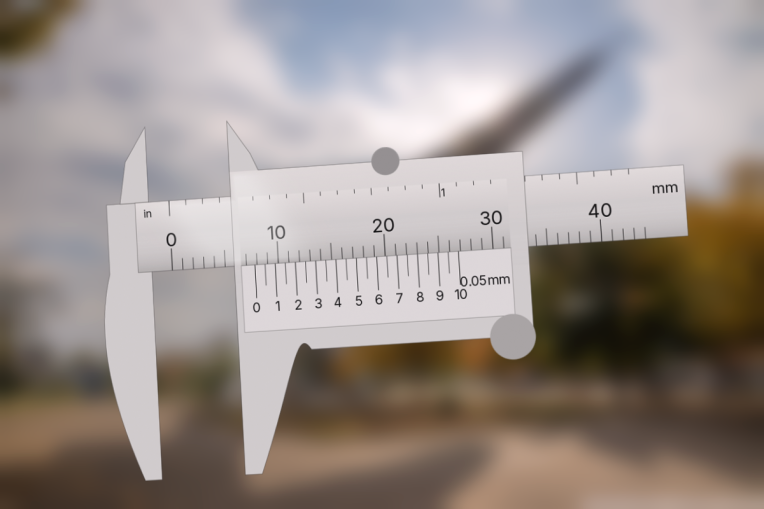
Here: 7.8mm
